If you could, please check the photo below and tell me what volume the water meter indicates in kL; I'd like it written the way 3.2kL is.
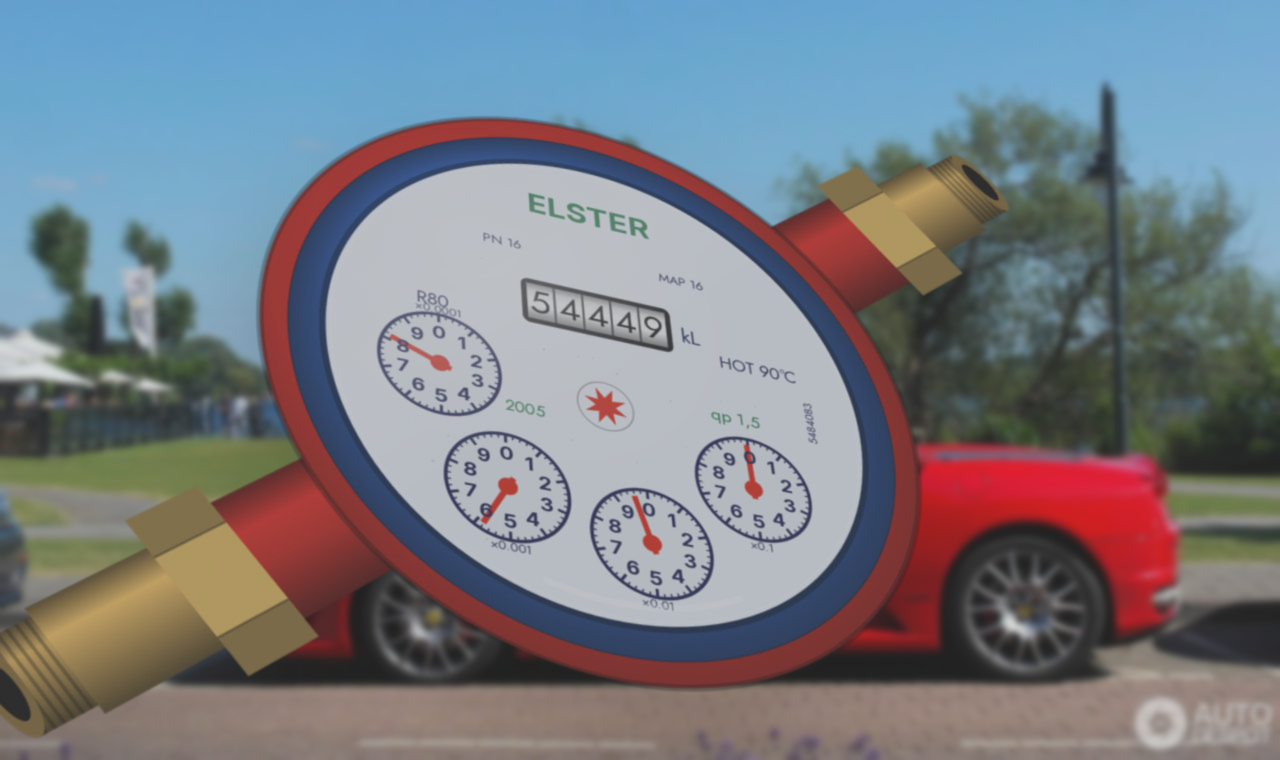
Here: 54448.9958kL
